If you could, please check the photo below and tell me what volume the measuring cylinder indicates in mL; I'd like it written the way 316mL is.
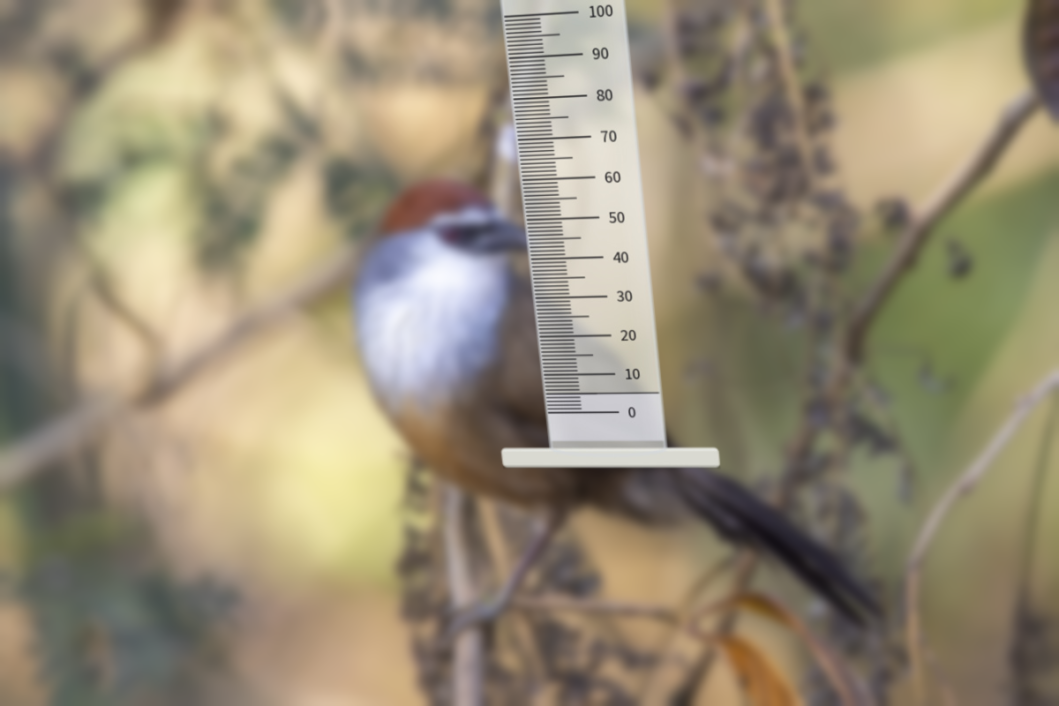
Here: 5mL
